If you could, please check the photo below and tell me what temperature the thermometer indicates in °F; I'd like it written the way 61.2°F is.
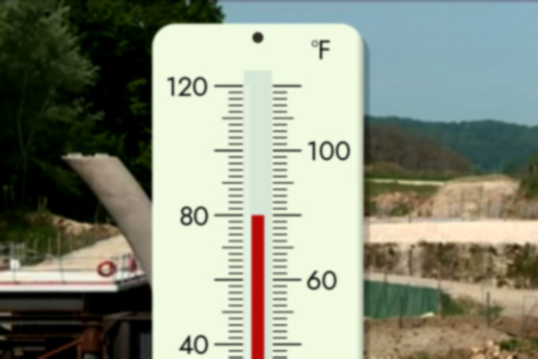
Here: 80°F
